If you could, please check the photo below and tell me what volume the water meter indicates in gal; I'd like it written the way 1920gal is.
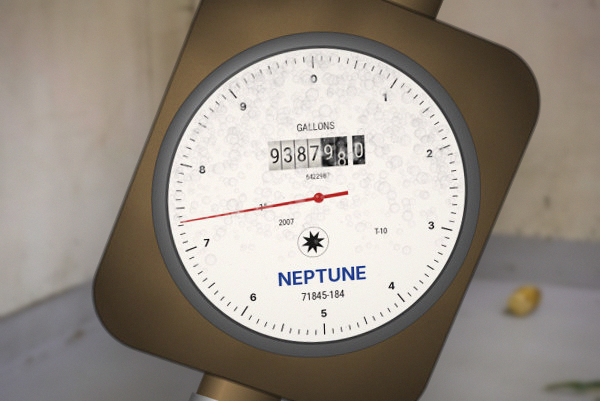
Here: 9387977.3gal
